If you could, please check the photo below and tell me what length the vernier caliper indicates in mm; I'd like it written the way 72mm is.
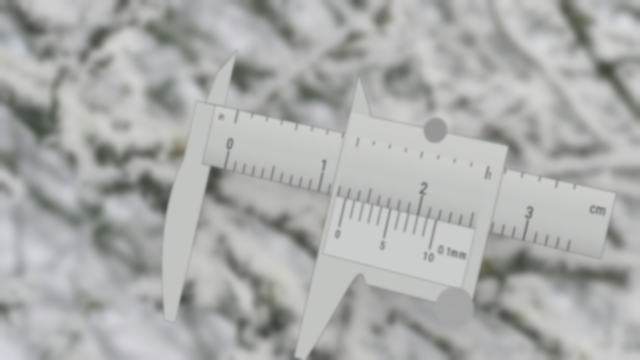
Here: 12.8mm
